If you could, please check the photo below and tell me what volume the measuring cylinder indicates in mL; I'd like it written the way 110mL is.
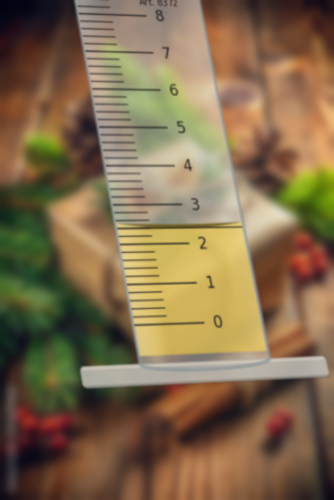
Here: 2.4mL
